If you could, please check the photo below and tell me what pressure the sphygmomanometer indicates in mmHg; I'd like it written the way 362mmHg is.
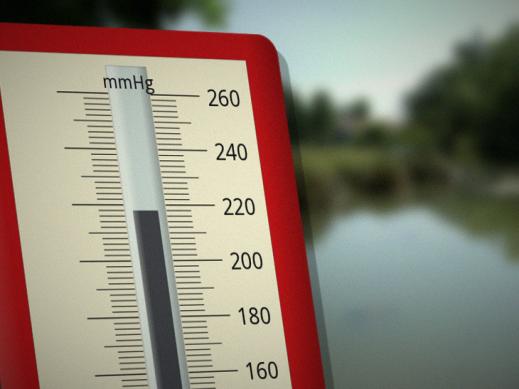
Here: 218mmHg
